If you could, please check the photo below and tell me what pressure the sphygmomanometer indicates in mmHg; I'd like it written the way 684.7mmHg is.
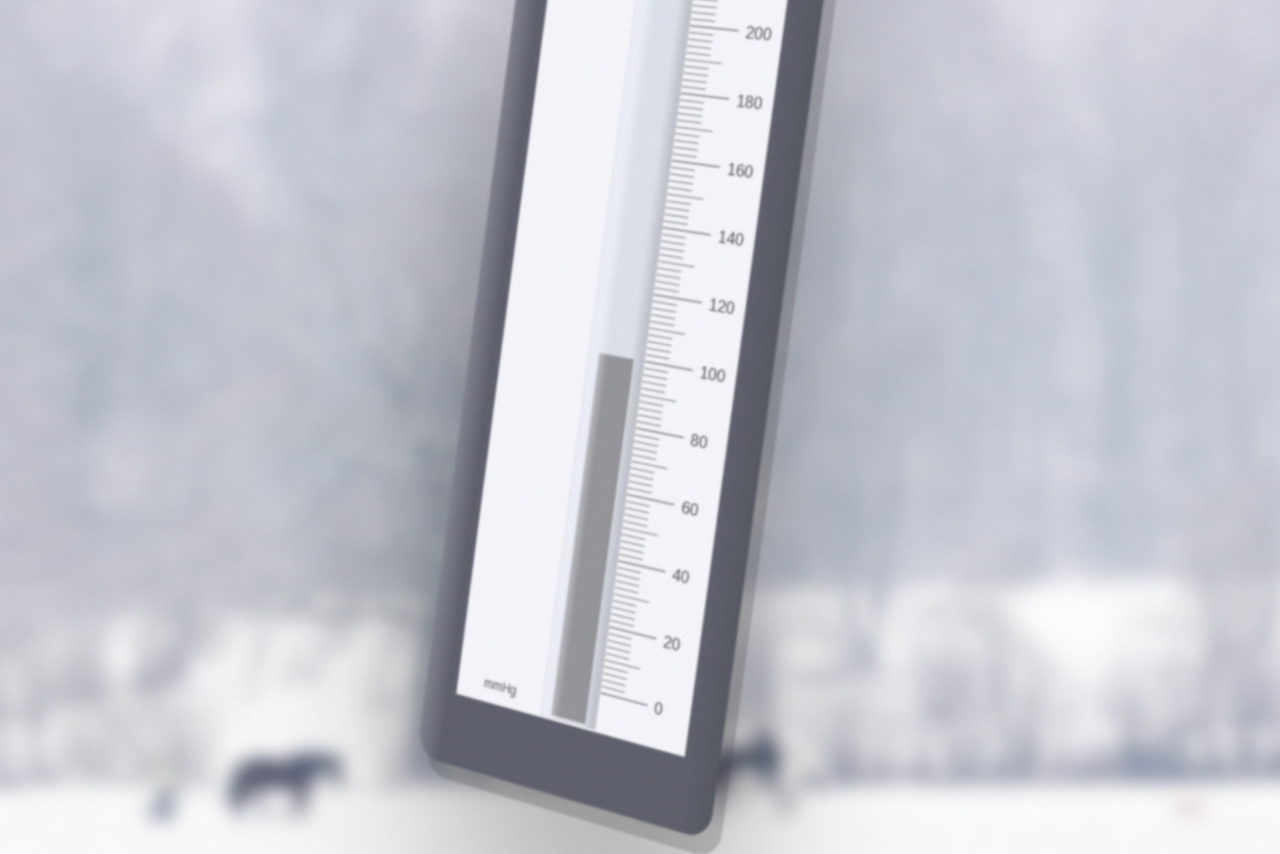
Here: 100mmHg
